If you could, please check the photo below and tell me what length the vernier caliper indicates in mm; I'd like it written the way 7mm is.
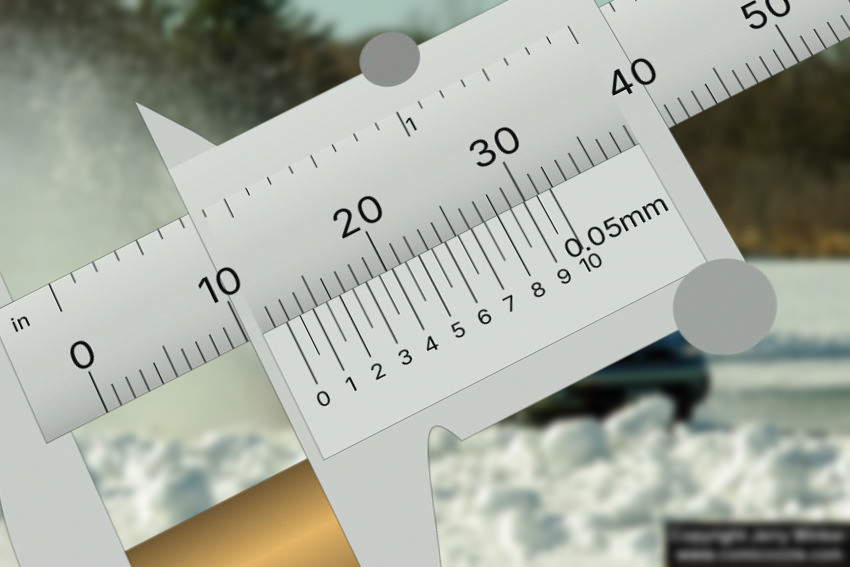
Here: 12.8mm
